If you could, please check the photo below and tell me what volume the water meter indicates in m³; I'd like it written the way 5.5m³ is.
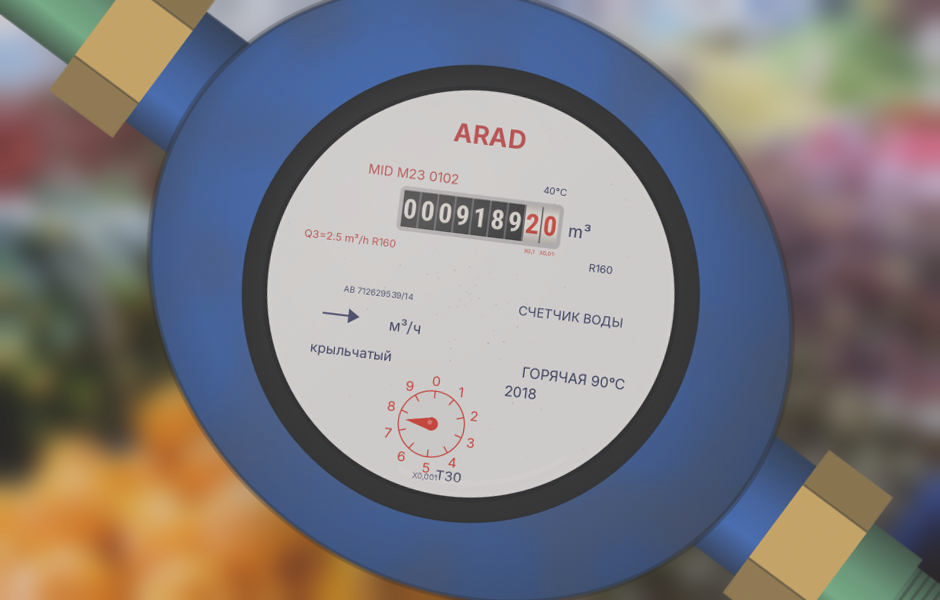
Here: 9189.207m³
